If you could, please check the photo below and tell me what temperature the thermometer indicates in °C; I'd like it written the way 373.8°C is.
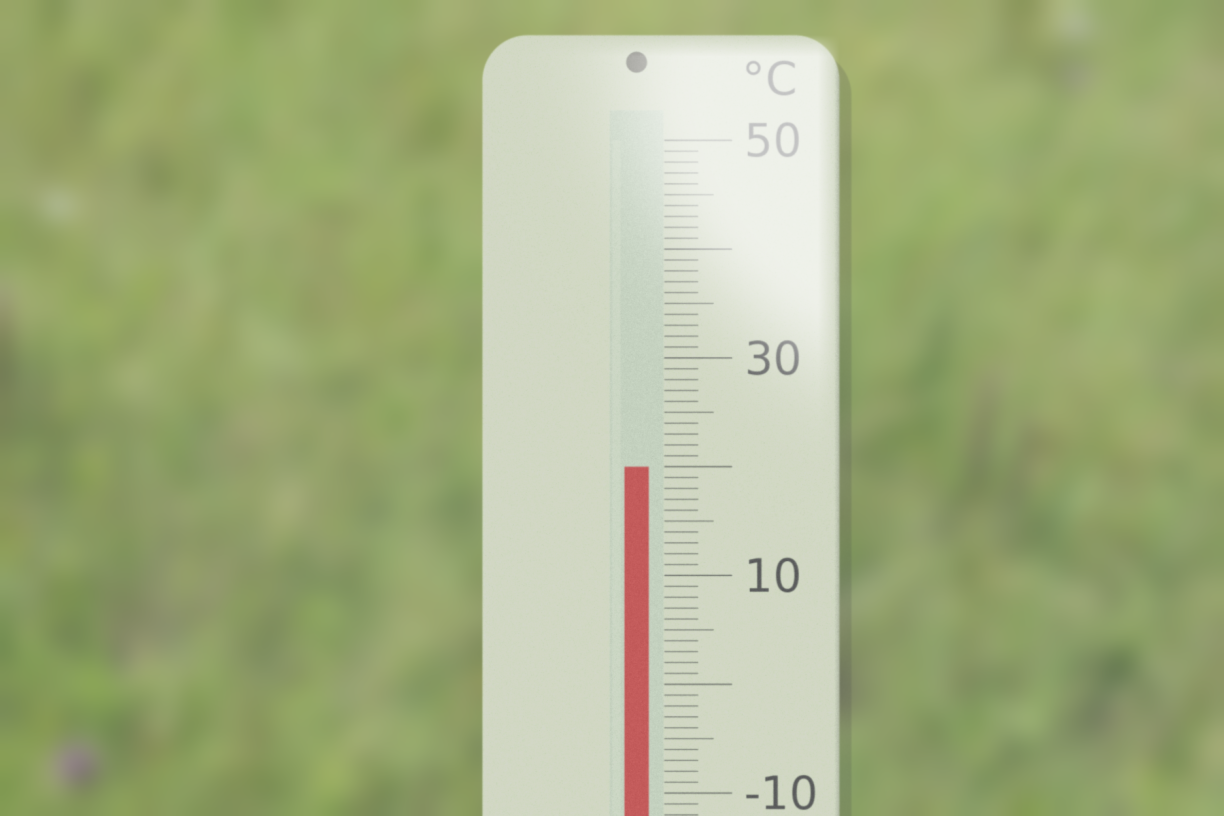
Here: 20°C
